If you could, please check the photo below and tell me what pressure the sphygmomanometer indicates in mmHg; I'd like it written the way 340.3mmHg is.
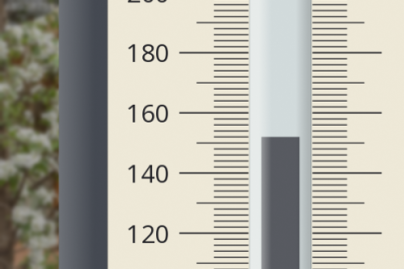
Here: 152mmHg
